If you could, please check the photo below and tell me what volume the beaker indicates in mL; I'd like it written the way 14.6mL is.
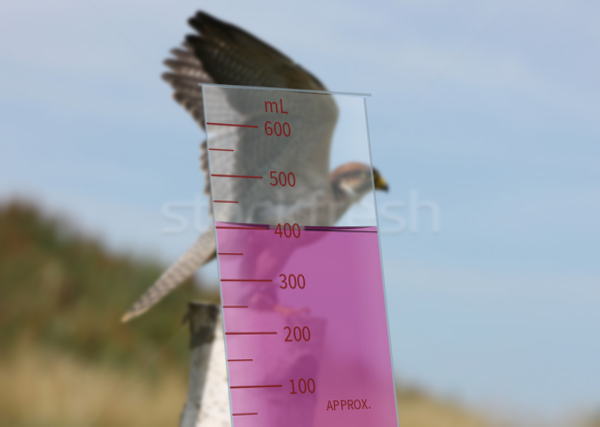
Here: 400mL
